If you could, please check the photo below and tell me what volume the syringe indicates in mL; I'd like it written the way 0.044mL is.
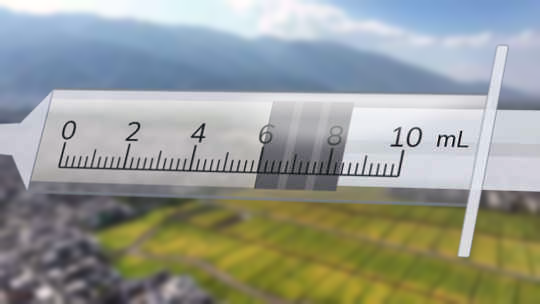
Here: 6mL
